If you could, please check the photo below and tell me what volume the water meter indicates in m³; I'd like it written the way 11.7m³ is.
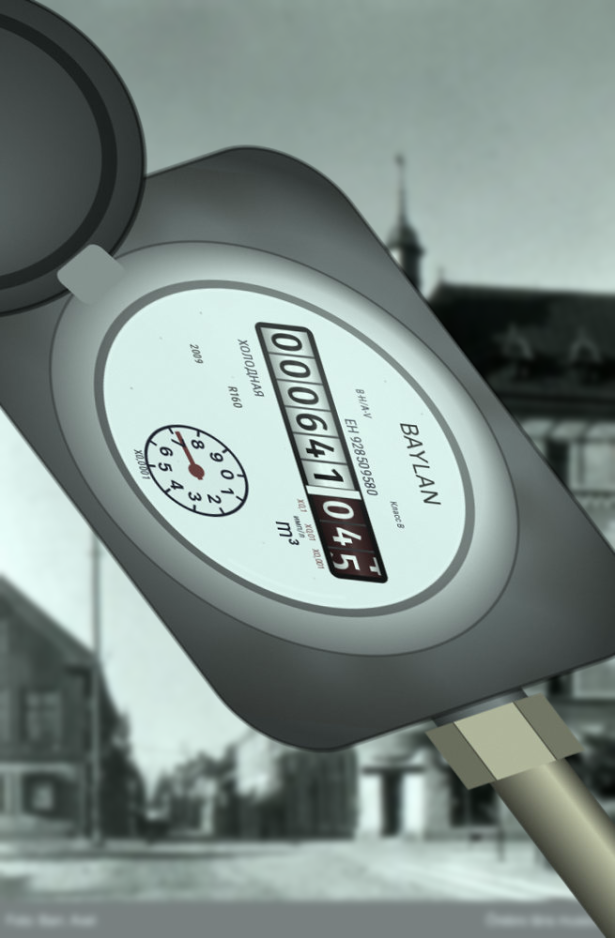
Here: 641.0447m³
